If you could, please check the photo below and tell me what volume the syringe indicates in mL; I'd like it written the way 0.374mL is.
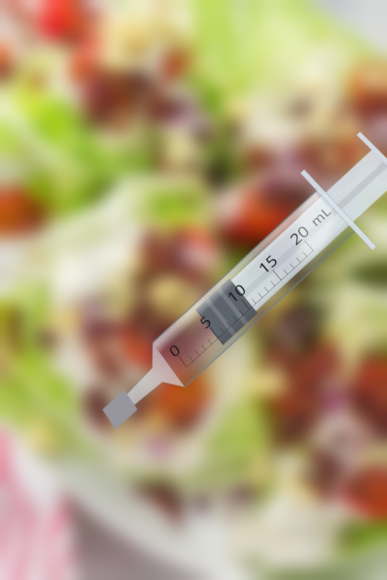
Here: 5mL
